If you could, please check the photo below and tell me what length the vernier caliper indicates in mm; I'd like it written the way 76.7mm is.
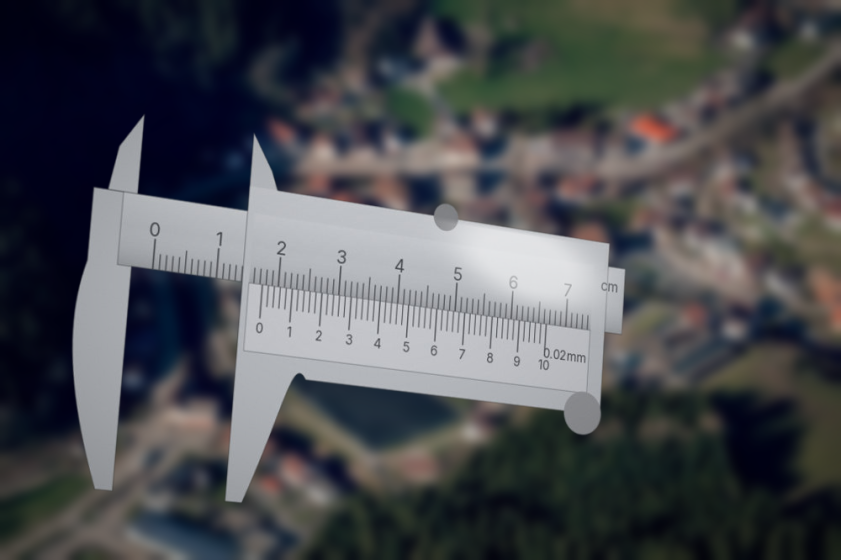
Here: 17.4mm
